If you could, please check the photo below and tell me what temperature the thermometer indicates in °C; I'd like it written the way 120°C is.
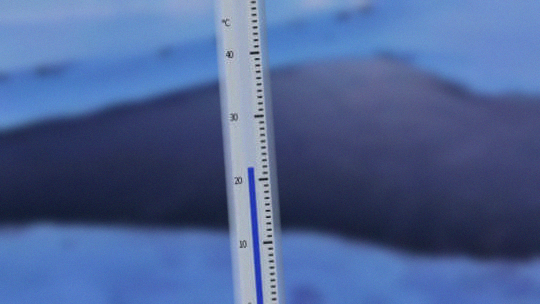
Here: 22°C
